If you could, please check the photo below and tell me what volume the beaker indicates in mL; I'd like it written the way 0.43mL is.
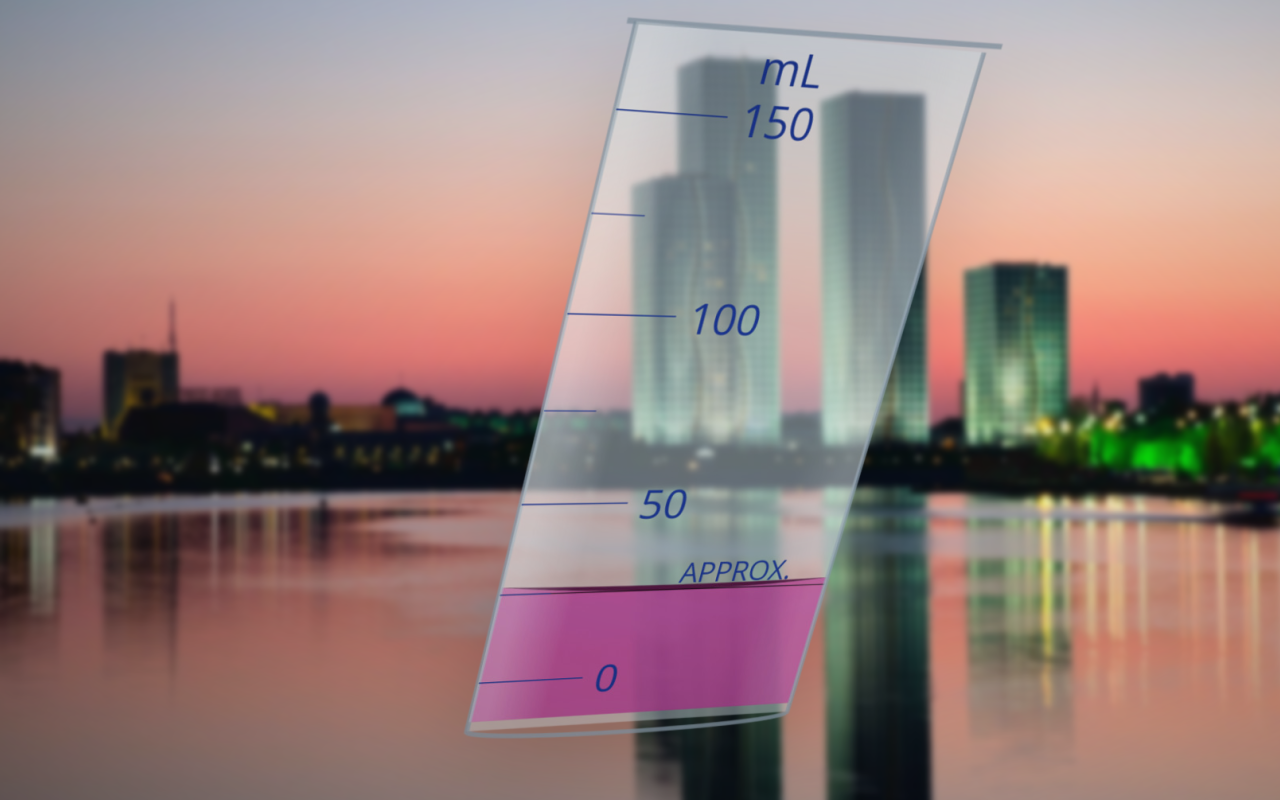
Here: 25mL
